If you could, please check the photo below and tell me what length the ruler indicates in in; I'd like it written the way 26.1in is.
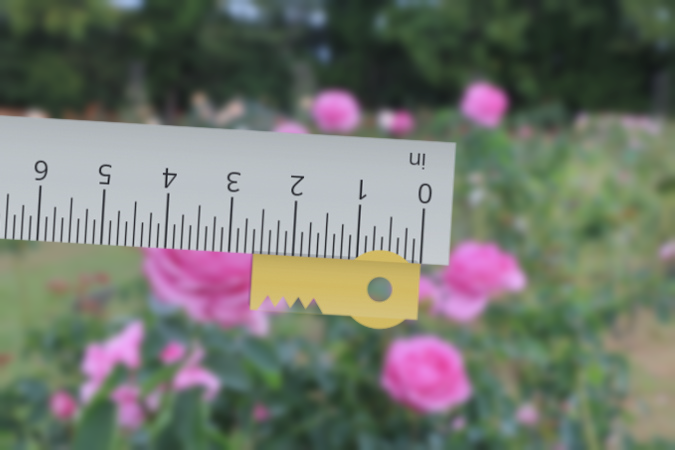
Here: 2.625in
